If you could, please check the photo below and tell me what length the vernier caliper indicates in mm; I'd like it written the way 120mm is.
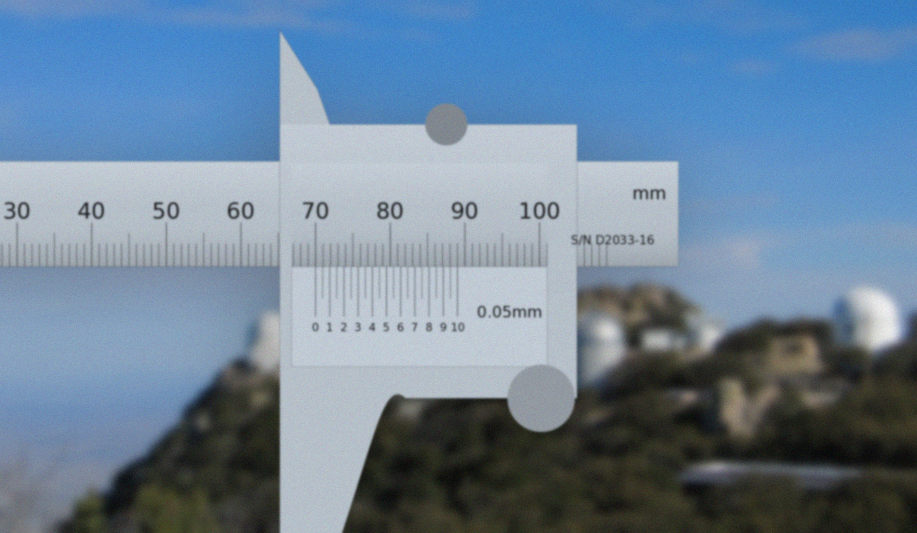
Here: 70.0mm
